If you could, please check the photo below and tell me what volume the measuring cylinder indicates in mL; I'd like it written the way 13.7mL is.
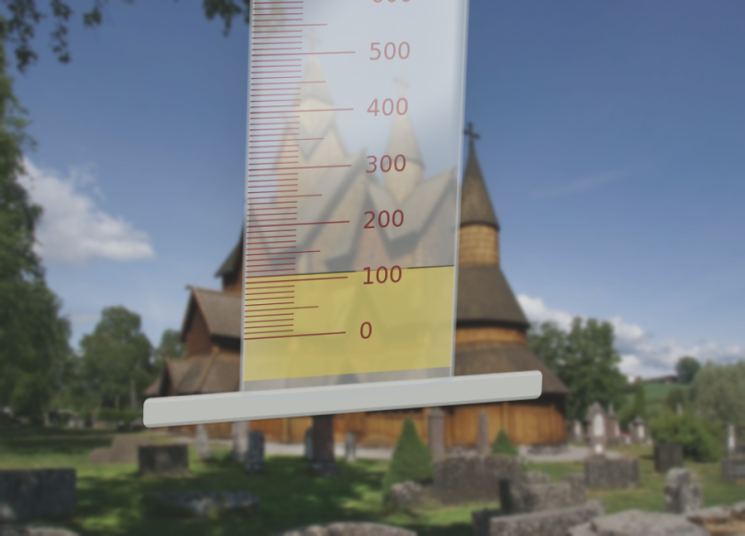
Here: 110mL
